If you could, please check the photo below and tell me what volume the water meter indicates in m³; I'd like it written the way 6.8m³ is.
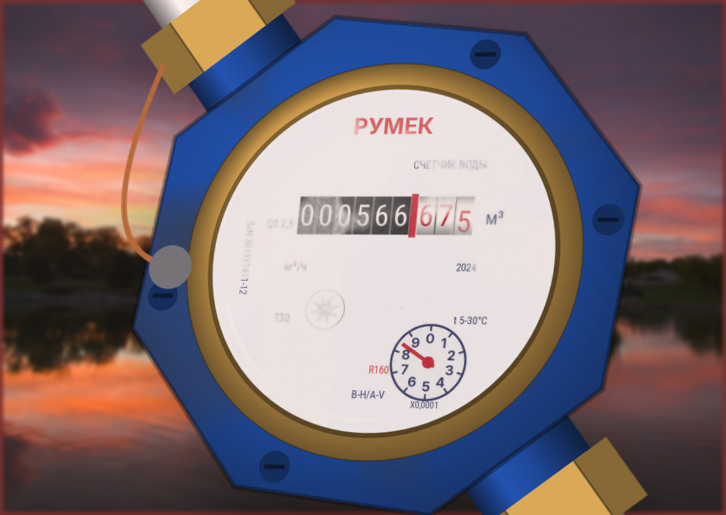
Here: 566.6748m³
